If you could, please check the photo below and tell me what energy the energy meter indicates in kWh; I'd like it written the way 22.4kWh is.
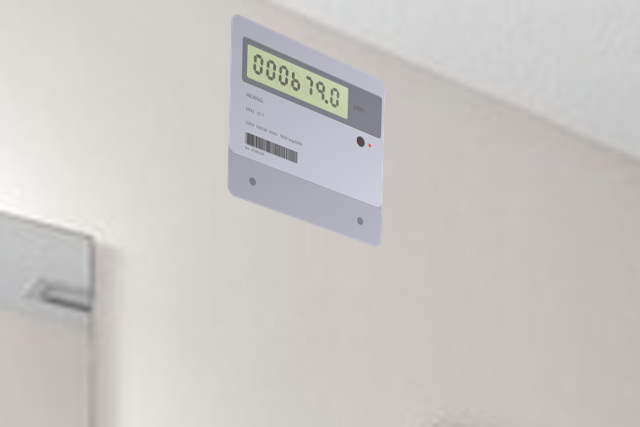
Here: 679.0kWh
